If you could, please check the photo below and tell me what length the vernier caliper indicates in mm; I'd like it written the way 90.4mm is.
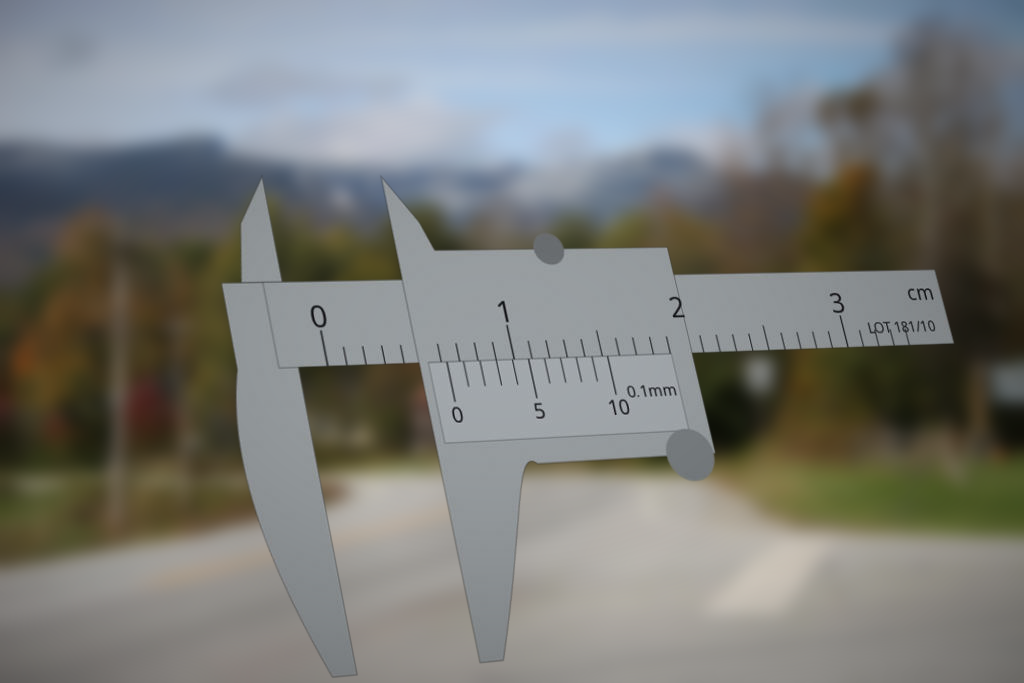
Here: 6.3mm
